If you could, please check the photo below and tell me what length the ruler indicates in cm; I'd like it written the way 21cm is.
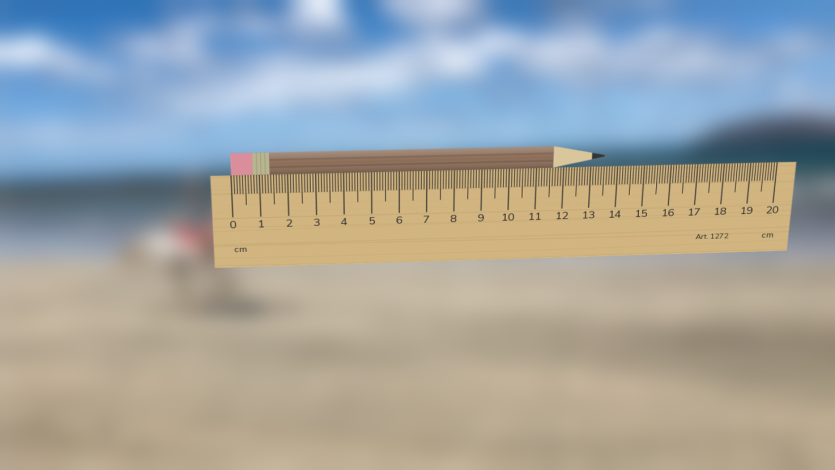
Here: 13.5cm
